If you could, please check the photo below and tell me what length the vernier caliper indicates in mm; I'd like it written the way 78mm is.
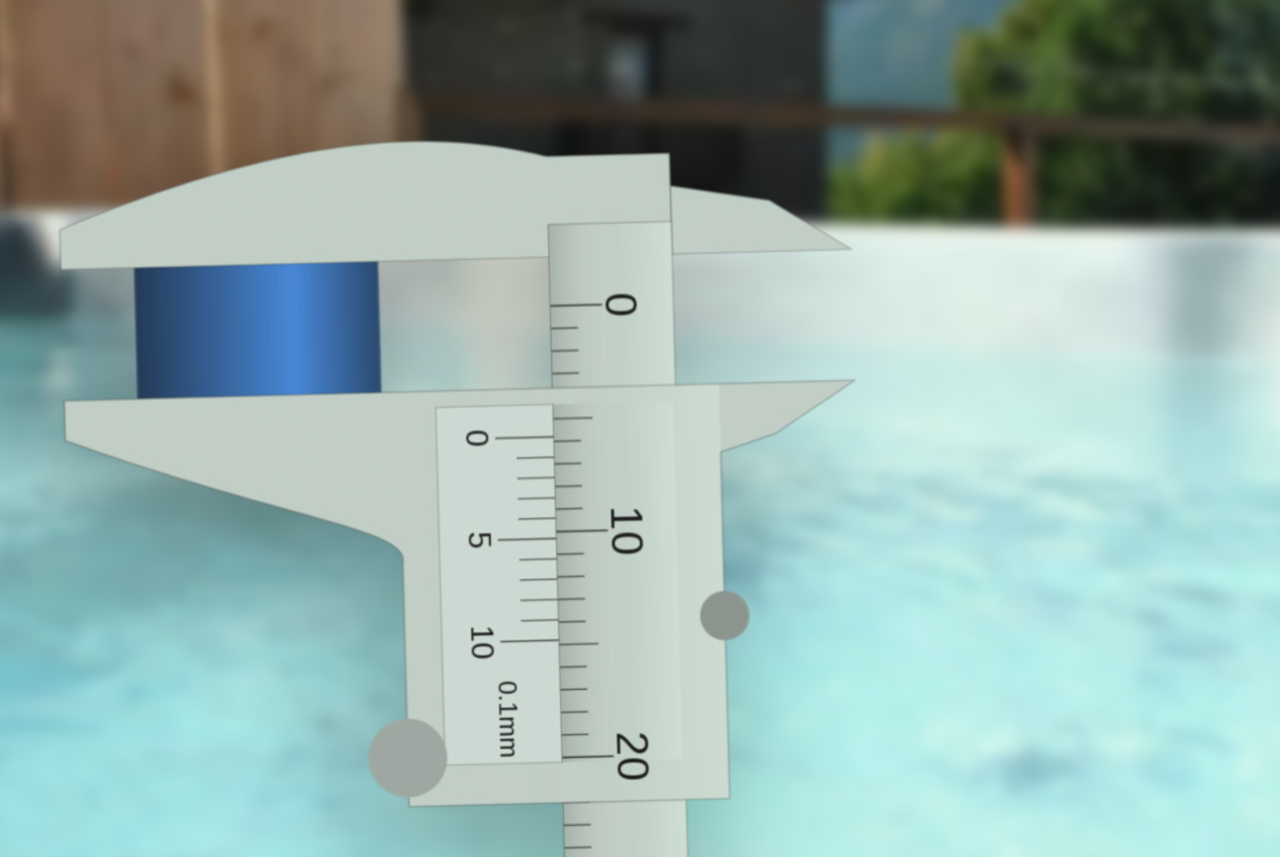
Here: 5.8mm
